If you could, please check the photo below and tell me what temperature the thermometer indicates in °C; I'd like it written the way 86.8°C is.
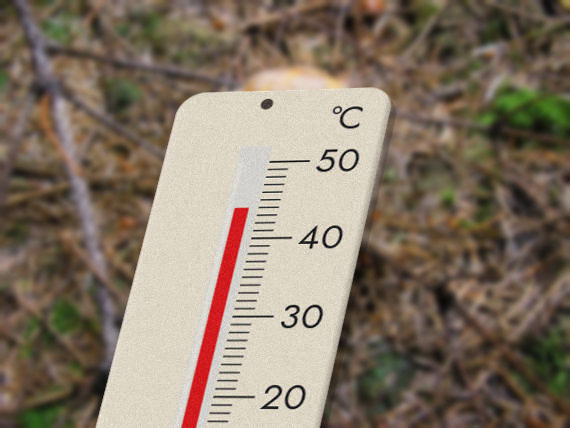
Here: 44°C
